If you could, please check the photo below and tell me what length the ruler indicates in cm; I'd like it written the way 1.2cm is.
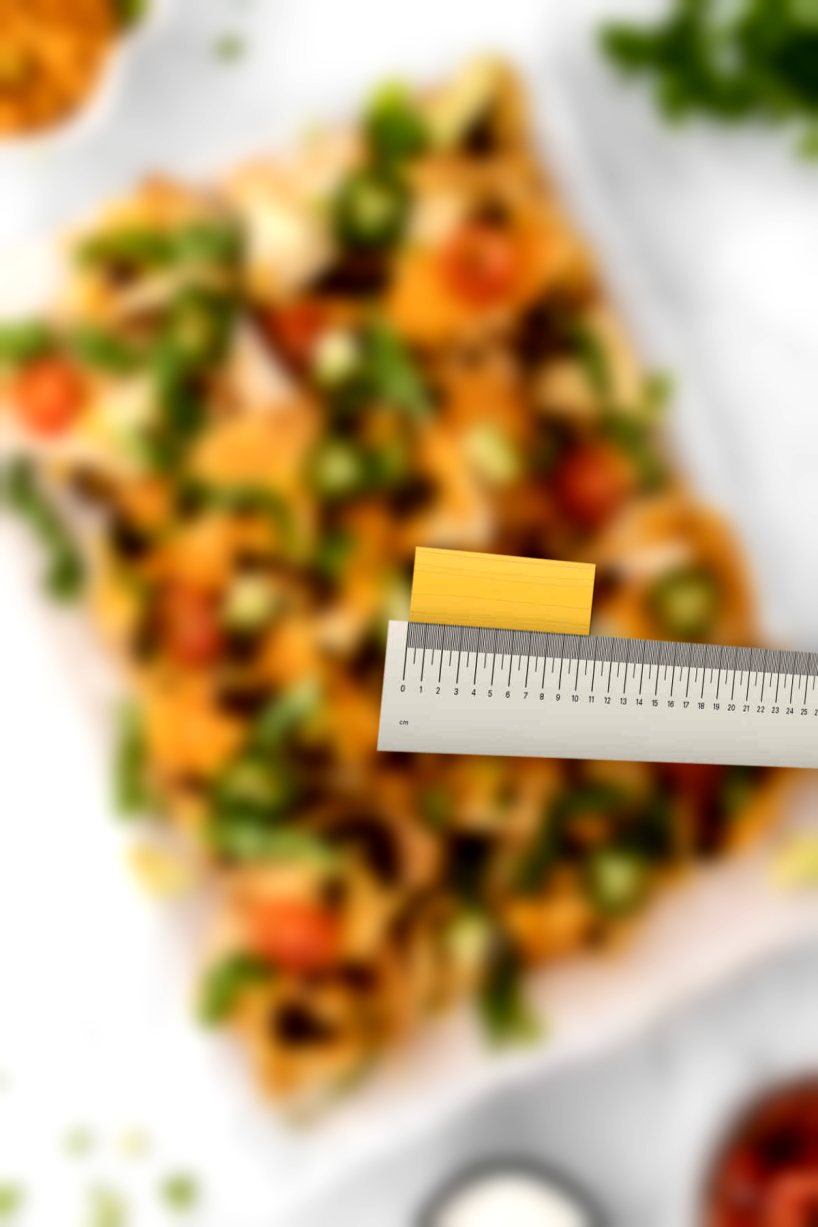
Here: 10.5cm
